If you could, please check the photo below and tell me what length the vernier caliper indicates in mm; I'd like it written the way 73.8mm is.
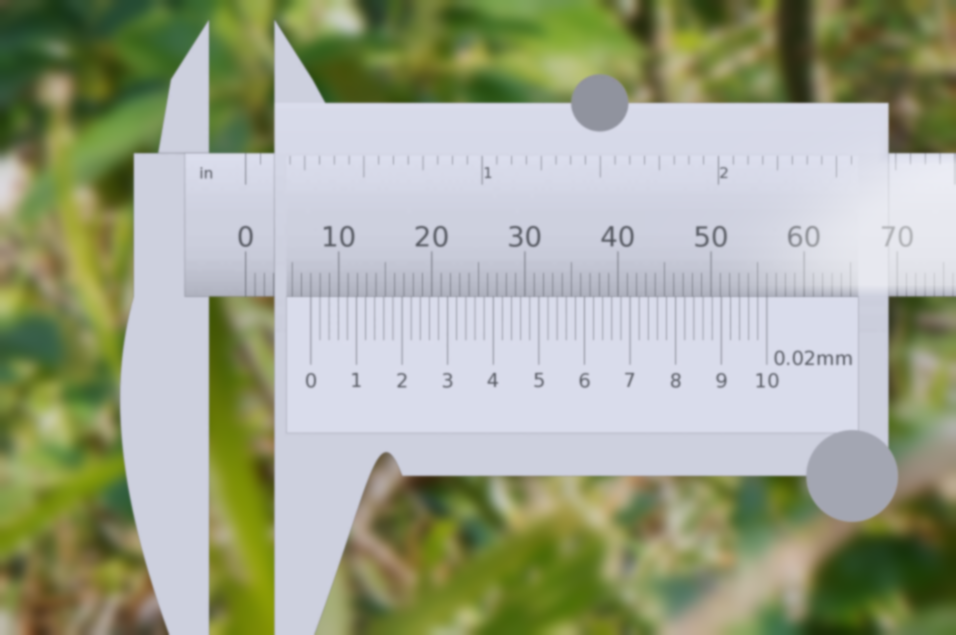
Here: 7.0mm
